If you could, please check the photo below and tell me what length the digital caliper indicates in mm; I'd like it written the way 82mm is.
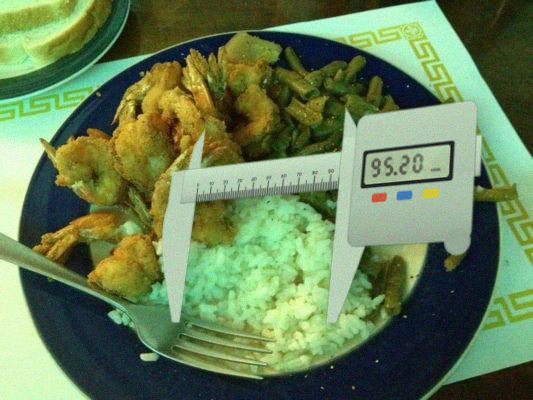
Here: 95.20mm
